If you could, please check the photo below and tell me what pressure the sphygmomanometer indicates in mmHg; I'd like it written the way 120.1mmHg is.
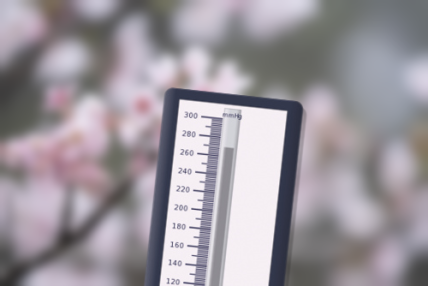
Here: 270mmHg
